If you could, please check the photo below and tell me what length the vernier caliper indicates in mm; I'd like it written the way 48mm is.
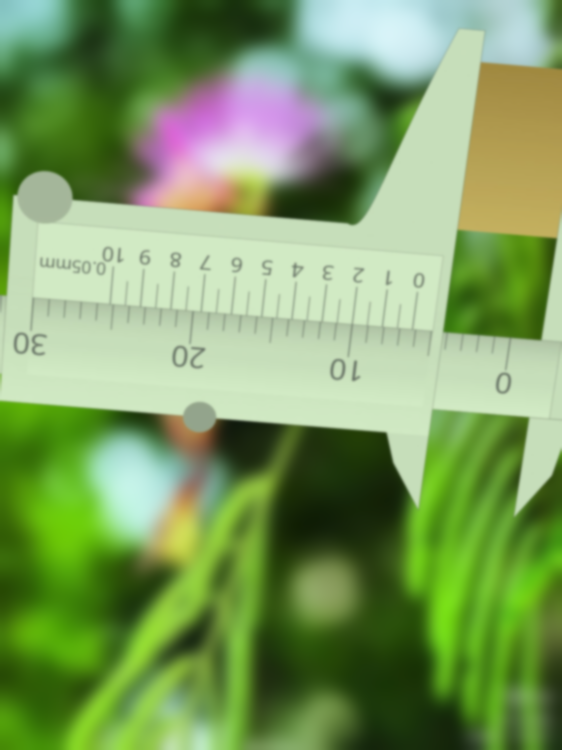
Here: 6.2mm
